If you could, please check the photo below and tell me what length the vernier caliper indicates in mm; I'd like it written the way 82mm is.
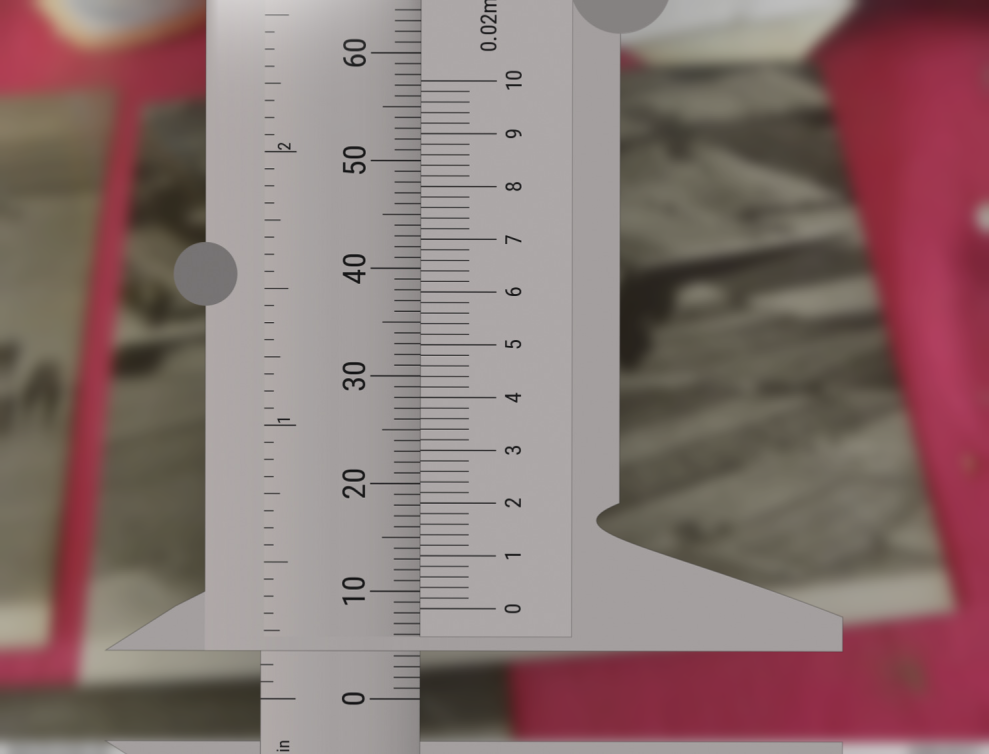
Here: 8.4mm
